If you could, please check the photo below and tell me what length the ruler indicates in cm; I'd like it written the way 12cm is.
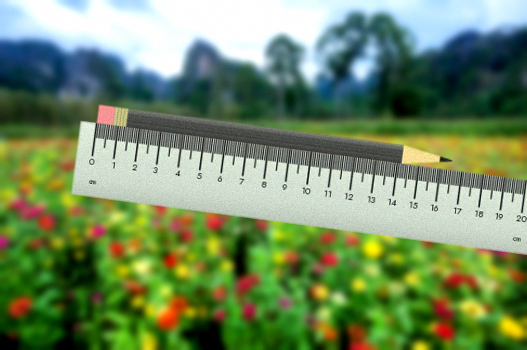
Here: 16.5cm
